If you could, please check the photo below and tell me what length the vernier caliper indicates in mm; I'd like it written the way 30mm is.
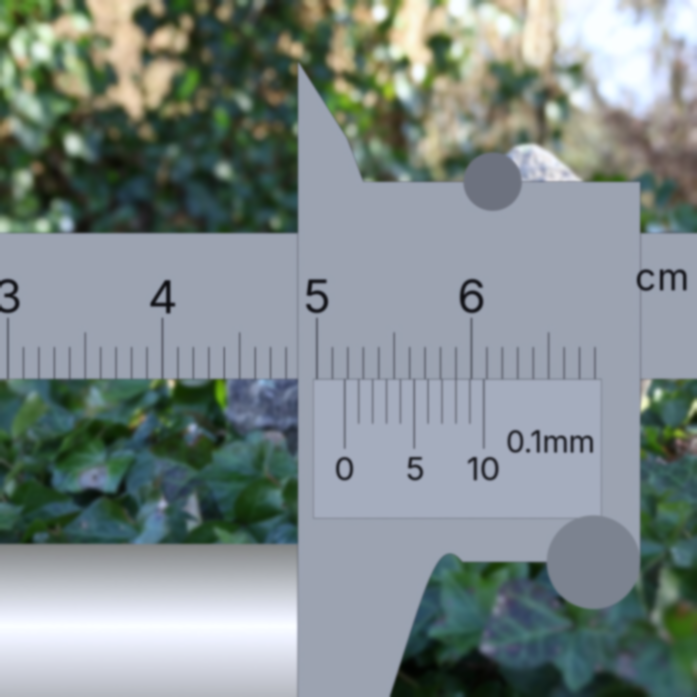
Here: 51.8mm
